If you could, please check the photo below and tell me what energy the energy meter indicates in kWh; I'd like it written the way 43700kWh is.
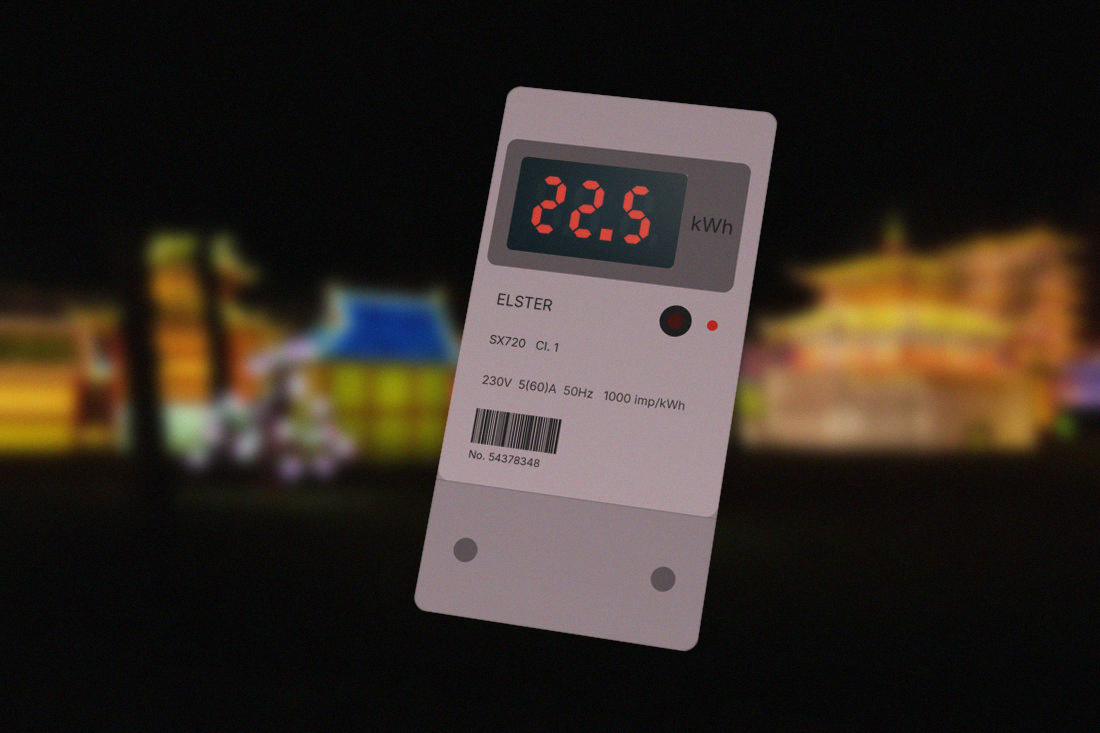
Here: 22.5kWh
